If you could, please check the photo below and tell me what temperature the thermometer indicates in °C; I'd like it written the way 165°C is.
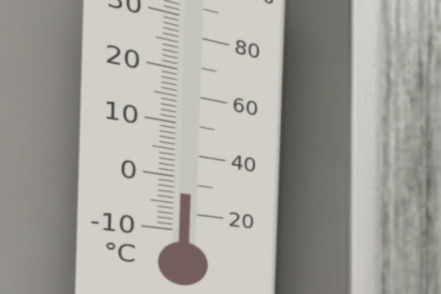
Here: -3°C
